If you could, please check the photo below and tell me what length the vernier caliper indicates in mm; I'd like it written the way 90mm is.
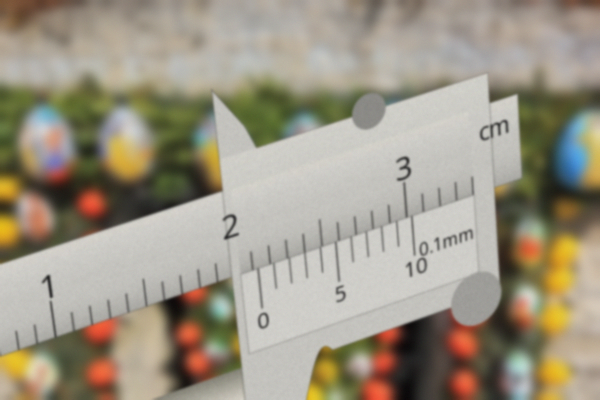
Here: 21.3mm
